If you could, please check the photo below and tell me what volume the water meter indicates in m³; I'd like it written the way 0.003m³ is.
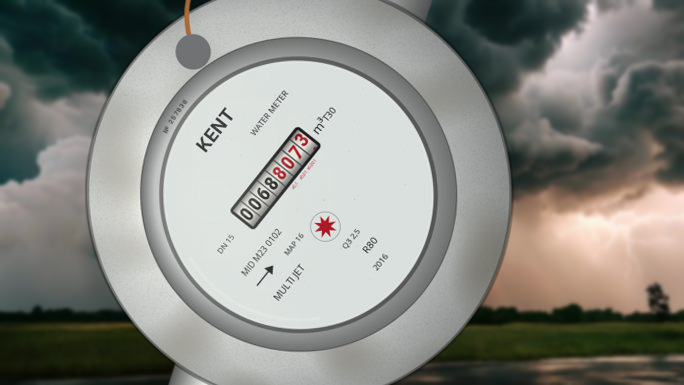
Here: 68.8073m³
